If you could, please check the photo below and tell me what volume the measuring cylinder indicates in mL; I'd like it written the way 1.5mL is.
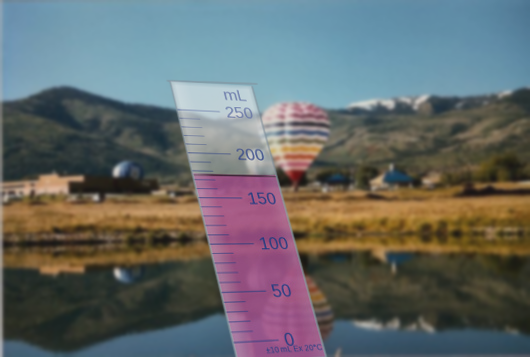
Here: 175mL
